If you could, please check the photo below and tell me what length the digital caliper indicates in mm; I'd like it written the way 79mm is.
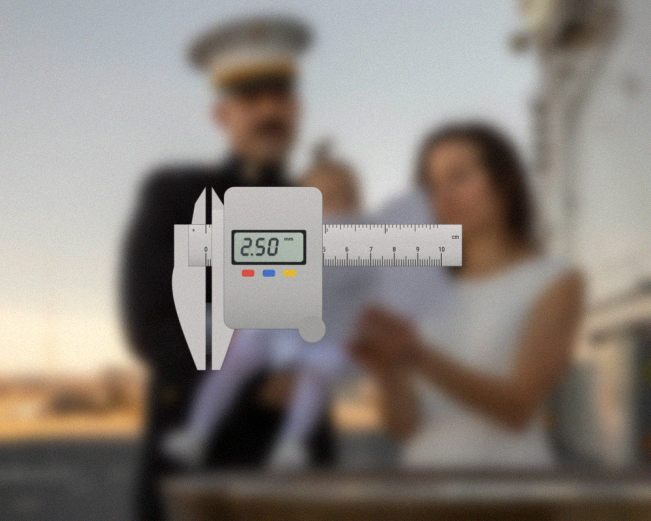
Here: 2.50mm
